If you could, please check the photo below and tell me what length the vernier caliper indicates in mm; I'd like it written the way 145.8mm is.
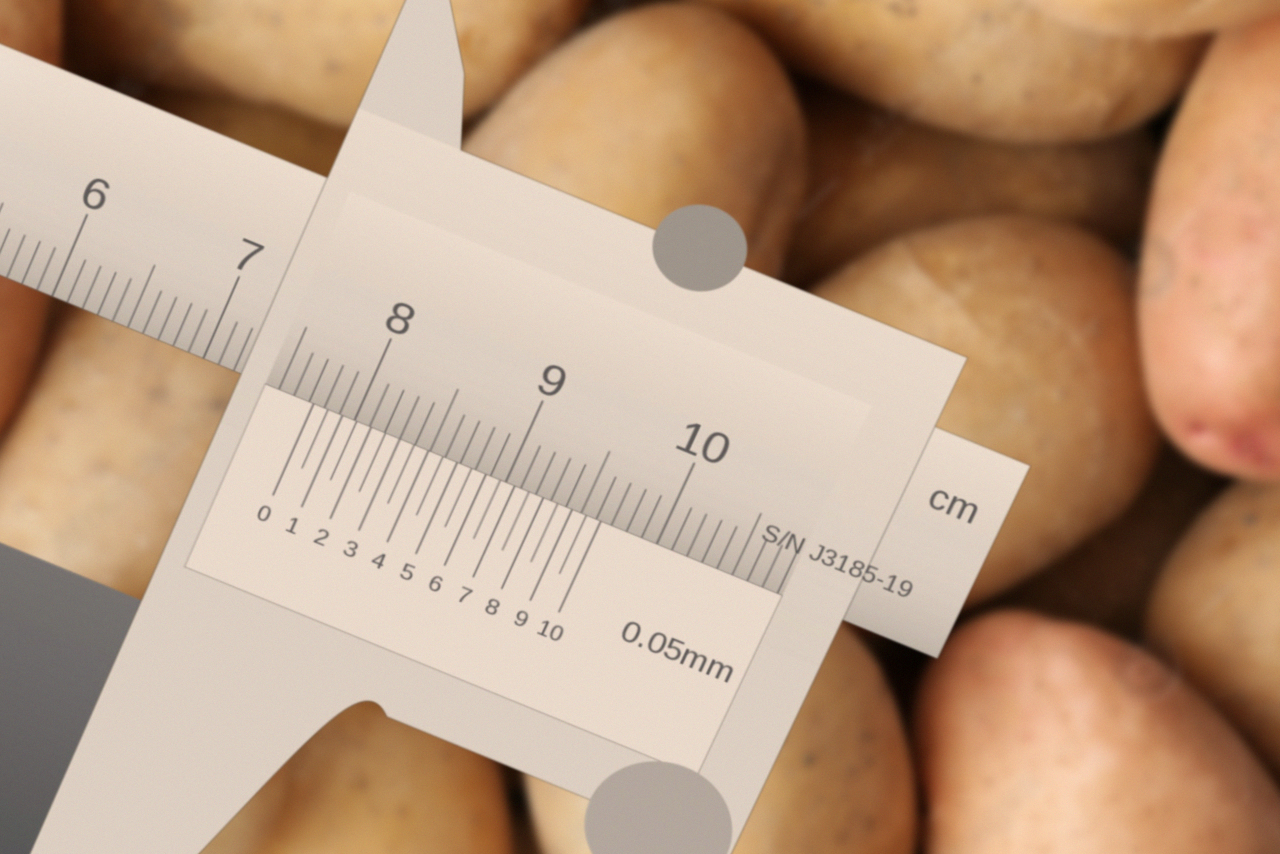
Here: 77.3mm
